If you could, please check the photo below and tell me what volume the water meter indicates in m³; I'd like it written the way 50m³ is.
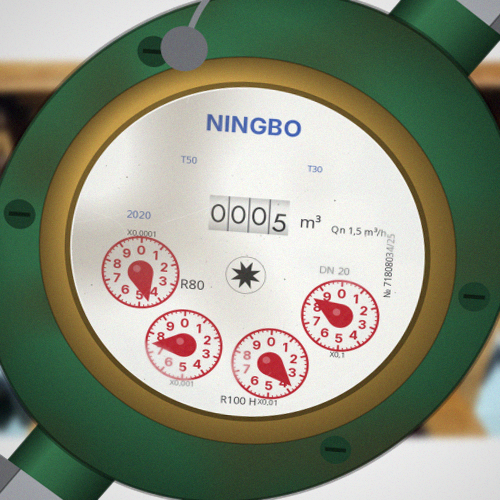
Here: 4.8374m³
